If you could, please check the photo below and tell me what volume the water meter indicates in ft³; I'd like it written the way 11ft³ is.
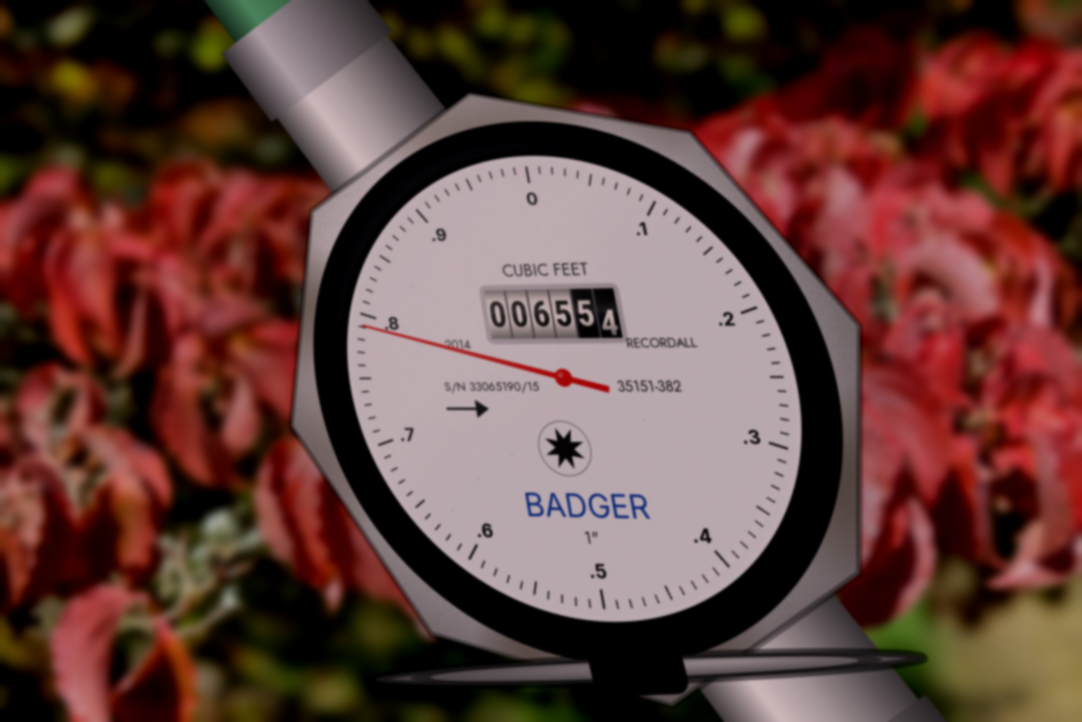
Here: 6553.79ft³
